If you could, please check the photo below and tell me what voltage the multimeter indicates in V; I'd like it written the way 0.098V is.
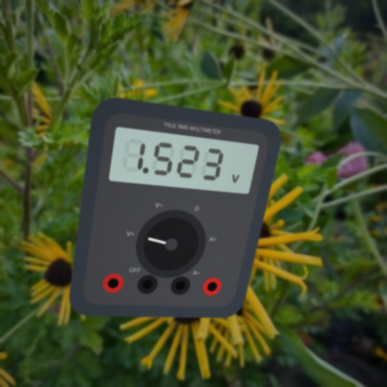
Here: 1.523V
